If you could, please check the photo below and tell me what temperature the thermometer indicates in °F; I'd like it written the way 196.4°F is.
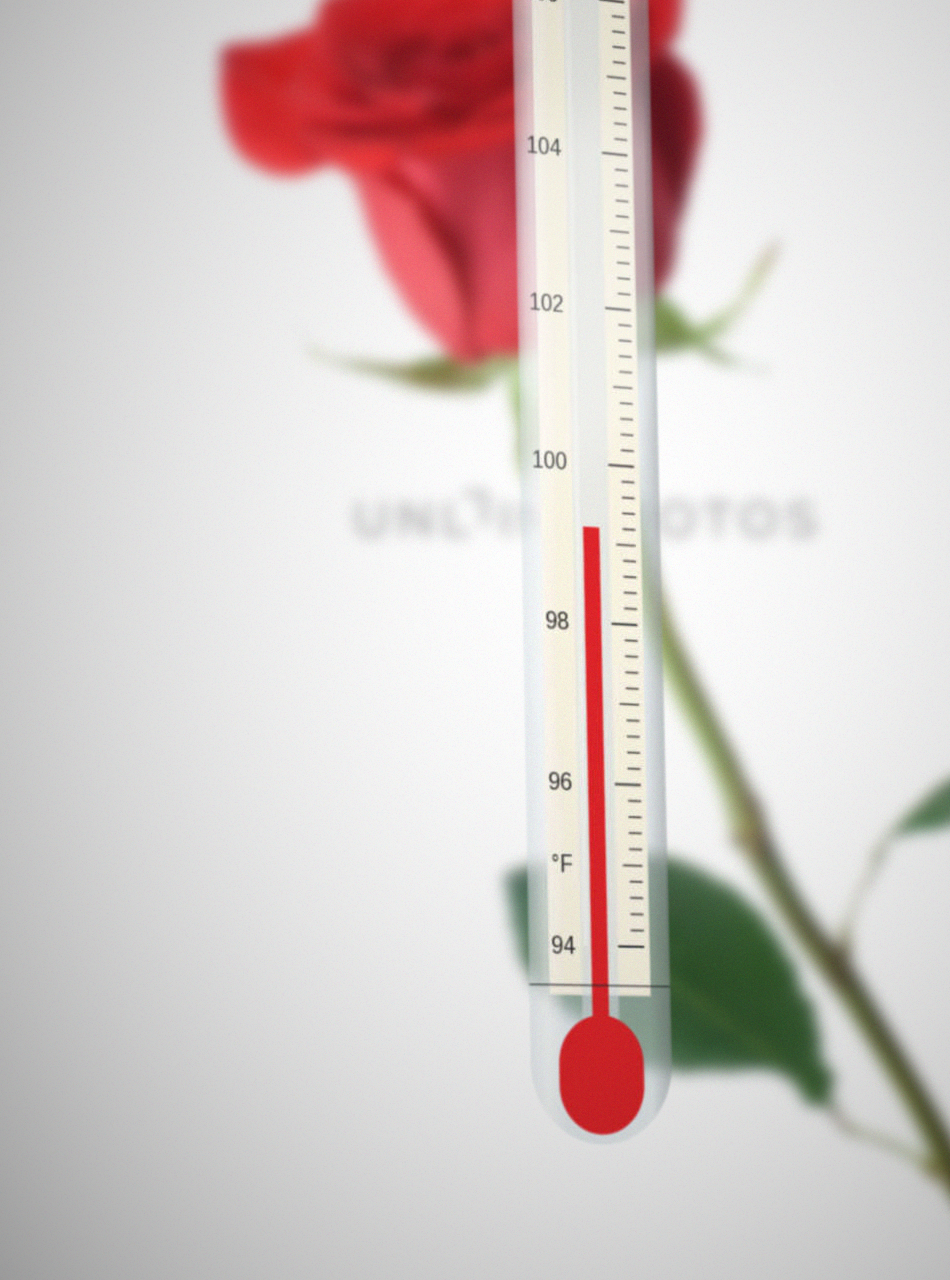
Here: 99.2°F
